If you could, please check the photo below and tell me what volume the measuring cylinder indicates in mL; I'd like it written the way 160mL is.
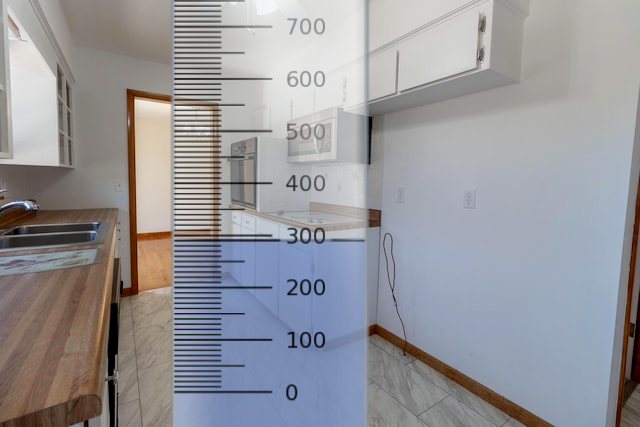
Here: 290mL
